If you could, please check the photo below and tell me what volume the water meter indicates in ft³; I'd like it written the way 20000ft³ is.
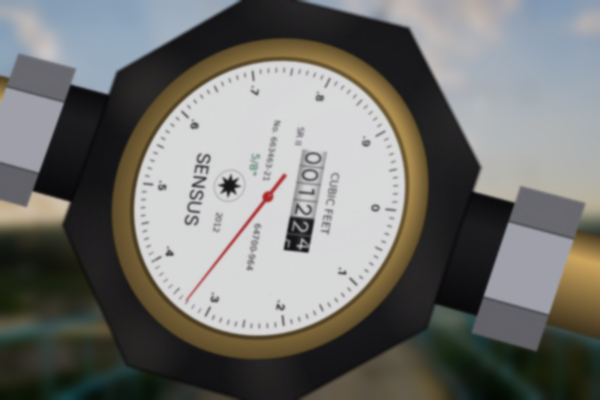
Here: 1224.33ft³
